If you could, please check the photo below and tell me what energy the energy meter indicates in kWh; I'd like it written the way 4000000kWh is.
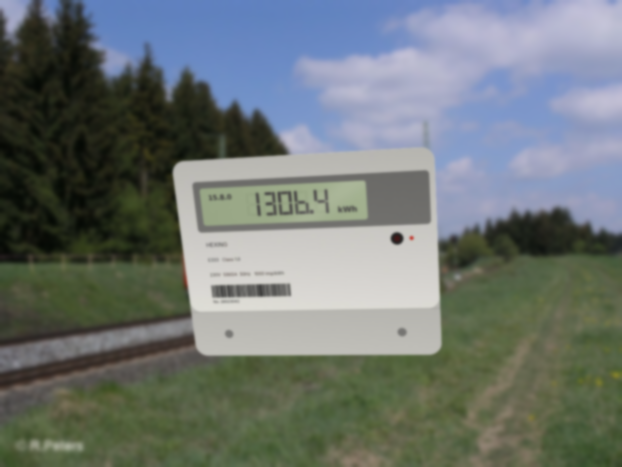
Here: 1306.4kWh
